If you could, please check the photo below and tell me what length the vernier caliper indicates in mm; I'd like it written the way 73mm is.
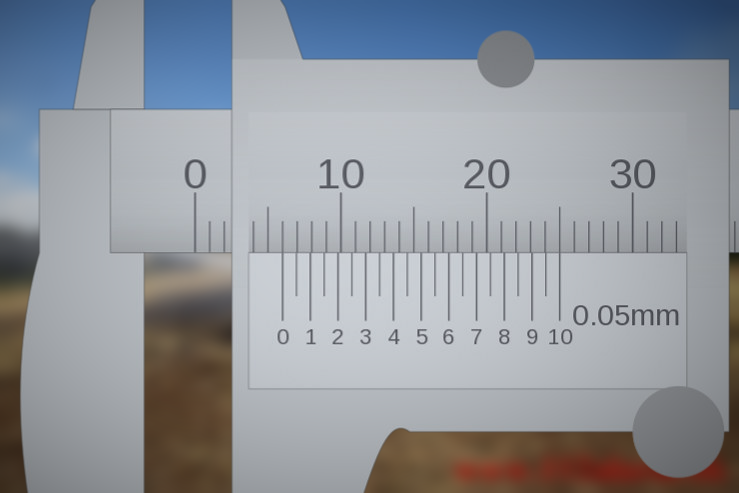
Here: 6.0mm
